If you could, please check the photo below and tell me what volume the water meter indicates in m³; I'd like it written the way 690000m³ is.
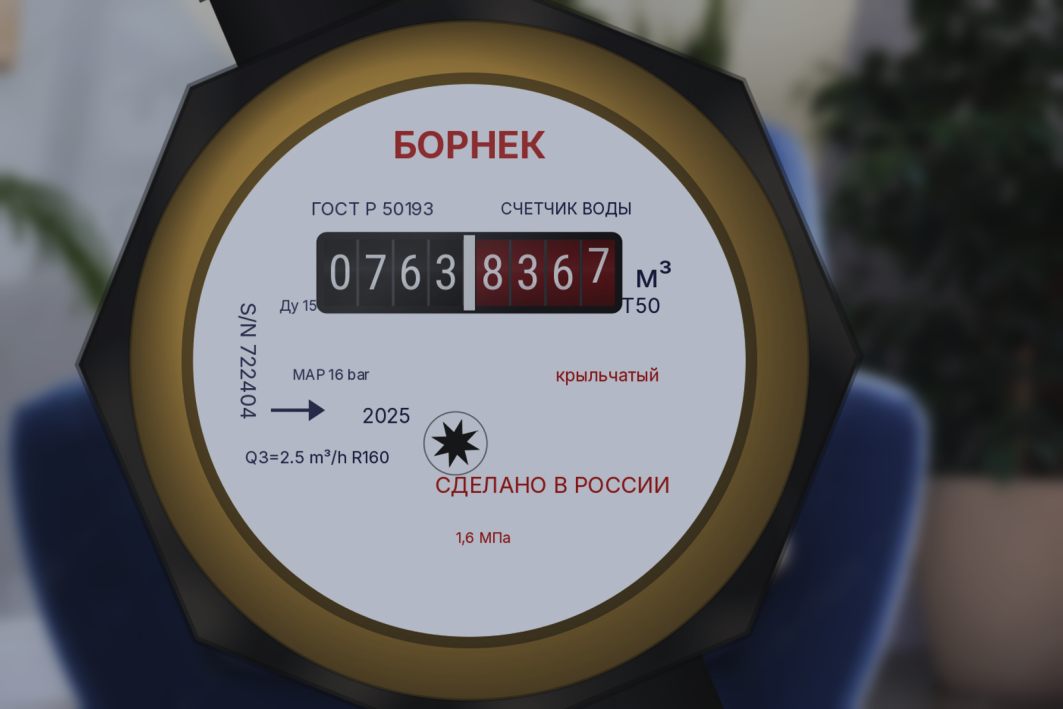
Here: 763.8367m³
